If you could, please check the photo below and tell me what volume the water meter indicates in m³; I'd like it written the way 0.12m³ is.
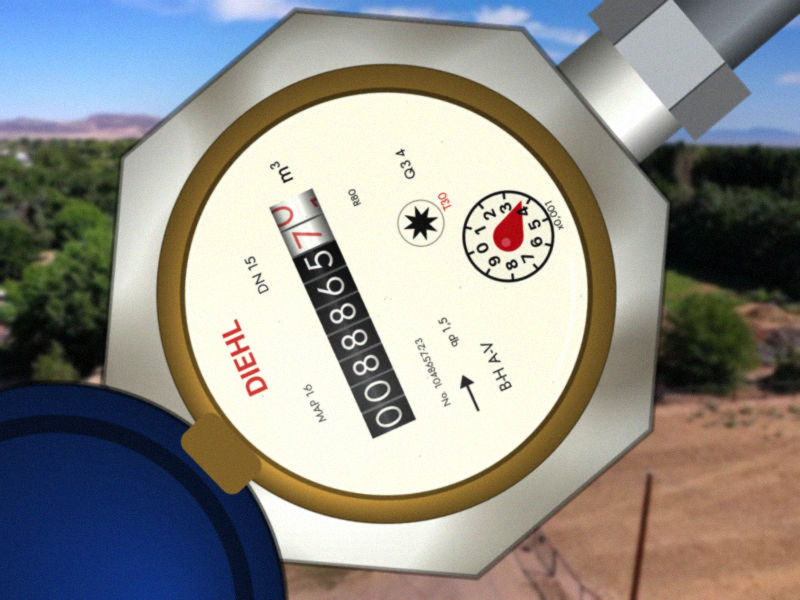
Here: 88865.703m³
